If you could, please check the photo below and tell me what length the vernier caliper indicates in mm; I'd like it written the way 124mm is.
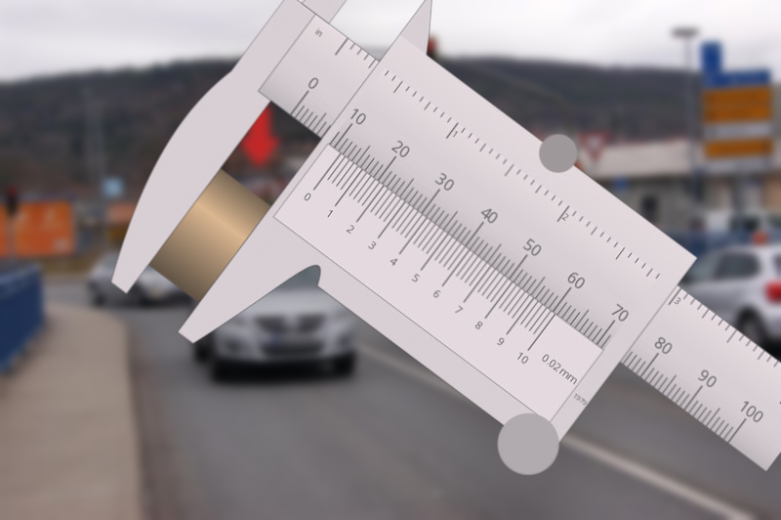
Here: 11.6mm
